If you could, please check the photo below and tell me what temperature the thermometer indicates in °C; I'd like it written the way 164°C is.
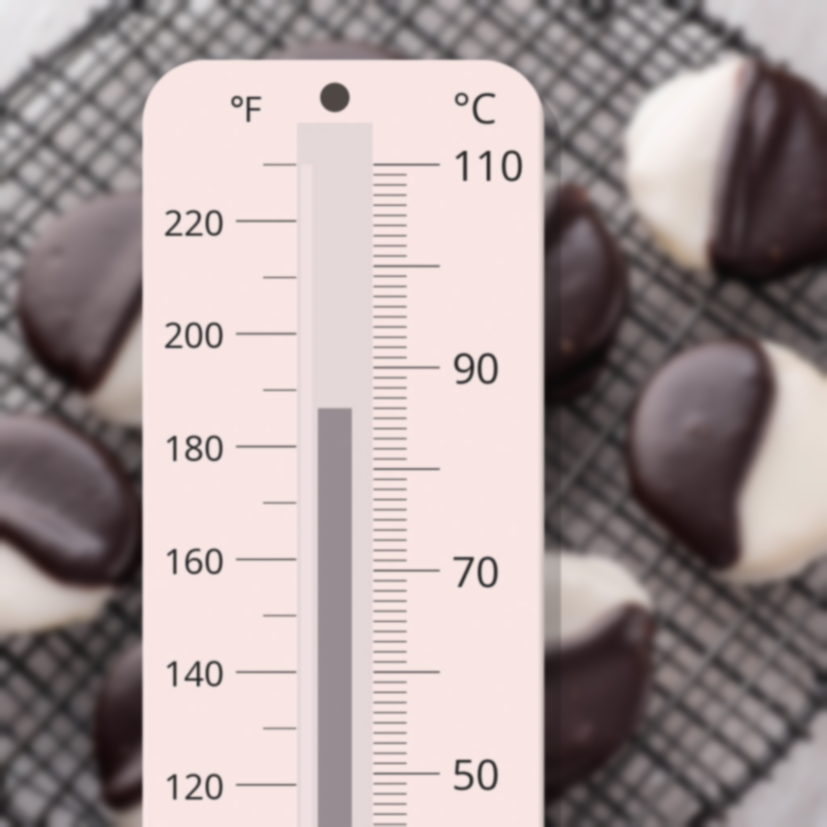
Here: 86°C
